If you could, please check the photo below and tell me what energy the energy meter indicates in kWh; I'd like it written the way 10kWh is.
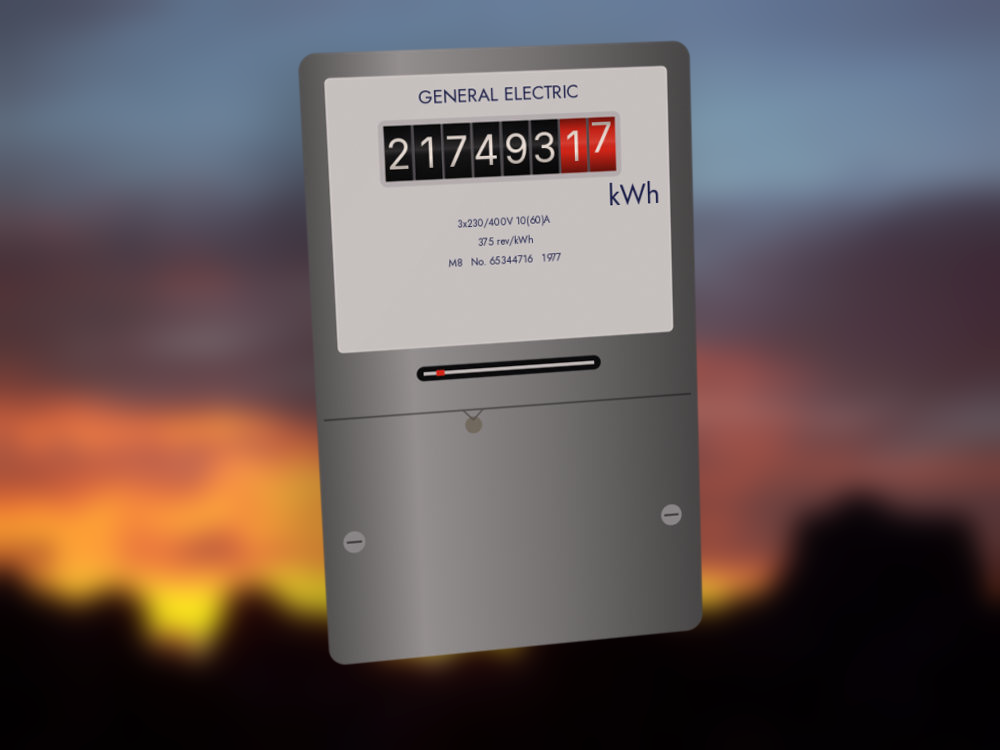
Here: 217493.17kWh
